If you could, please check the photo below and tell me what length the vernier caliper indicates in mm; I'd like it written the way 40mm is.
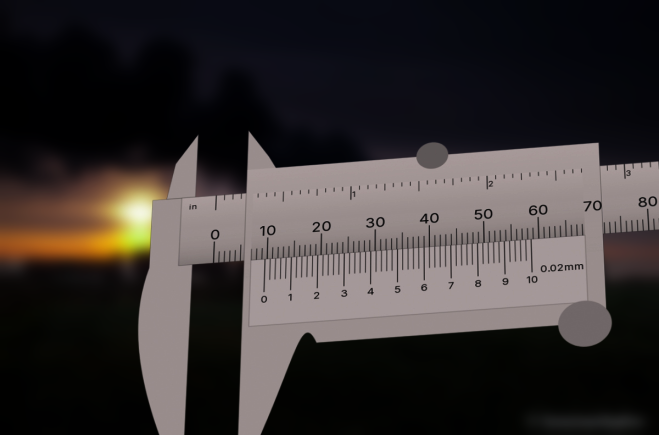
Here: 9.6mm
